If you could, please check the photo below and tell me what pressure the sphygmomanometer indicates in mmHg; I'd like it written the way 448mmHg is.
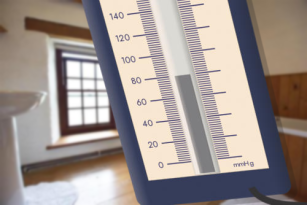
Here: 80mmHg
